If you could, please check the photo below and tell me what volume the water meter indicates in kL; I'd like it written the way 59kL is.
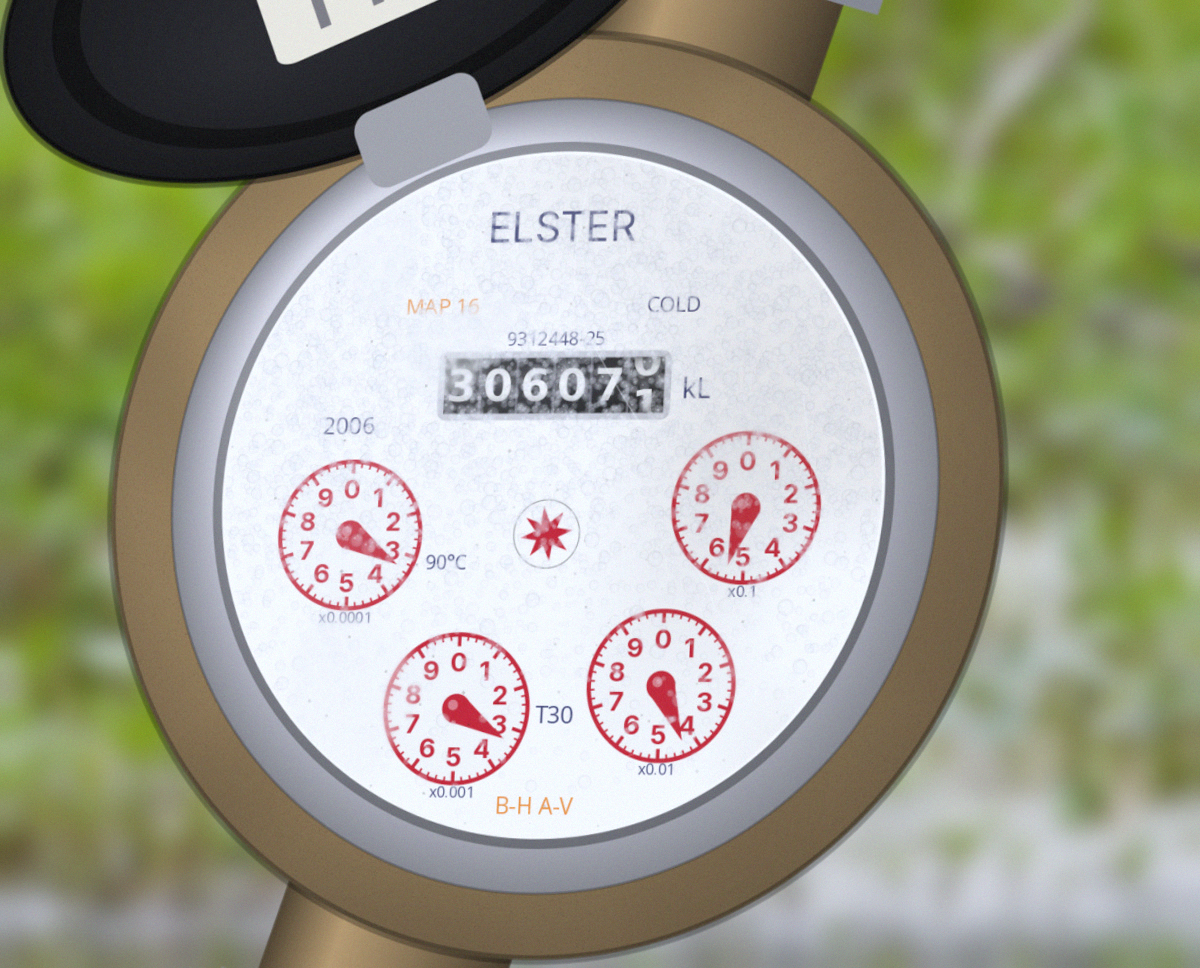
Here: 306070.5433kL
